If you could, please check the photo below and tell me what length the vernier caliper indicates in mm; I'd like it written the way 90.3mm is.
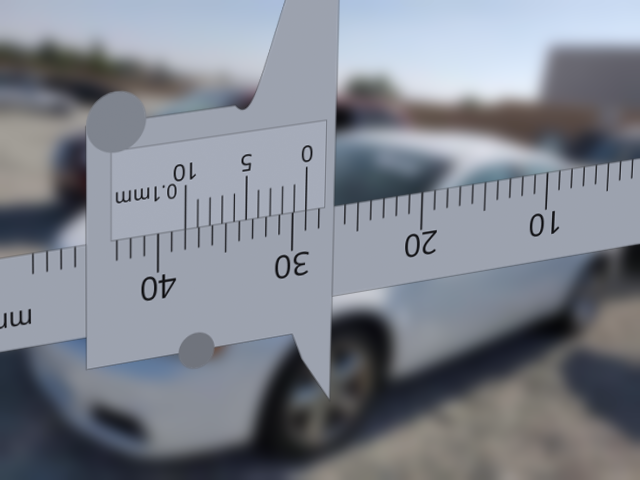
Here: 29.0mm
